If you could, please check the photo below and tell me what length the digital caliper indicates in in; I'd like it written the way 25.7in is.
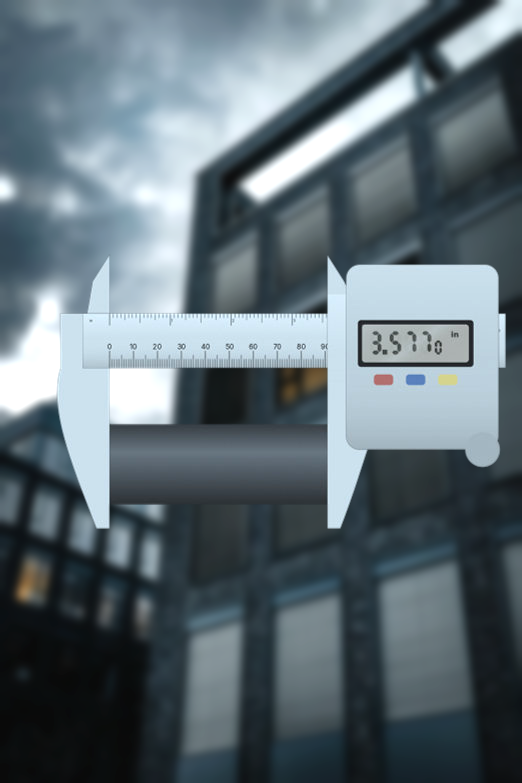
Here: 3.5770in
